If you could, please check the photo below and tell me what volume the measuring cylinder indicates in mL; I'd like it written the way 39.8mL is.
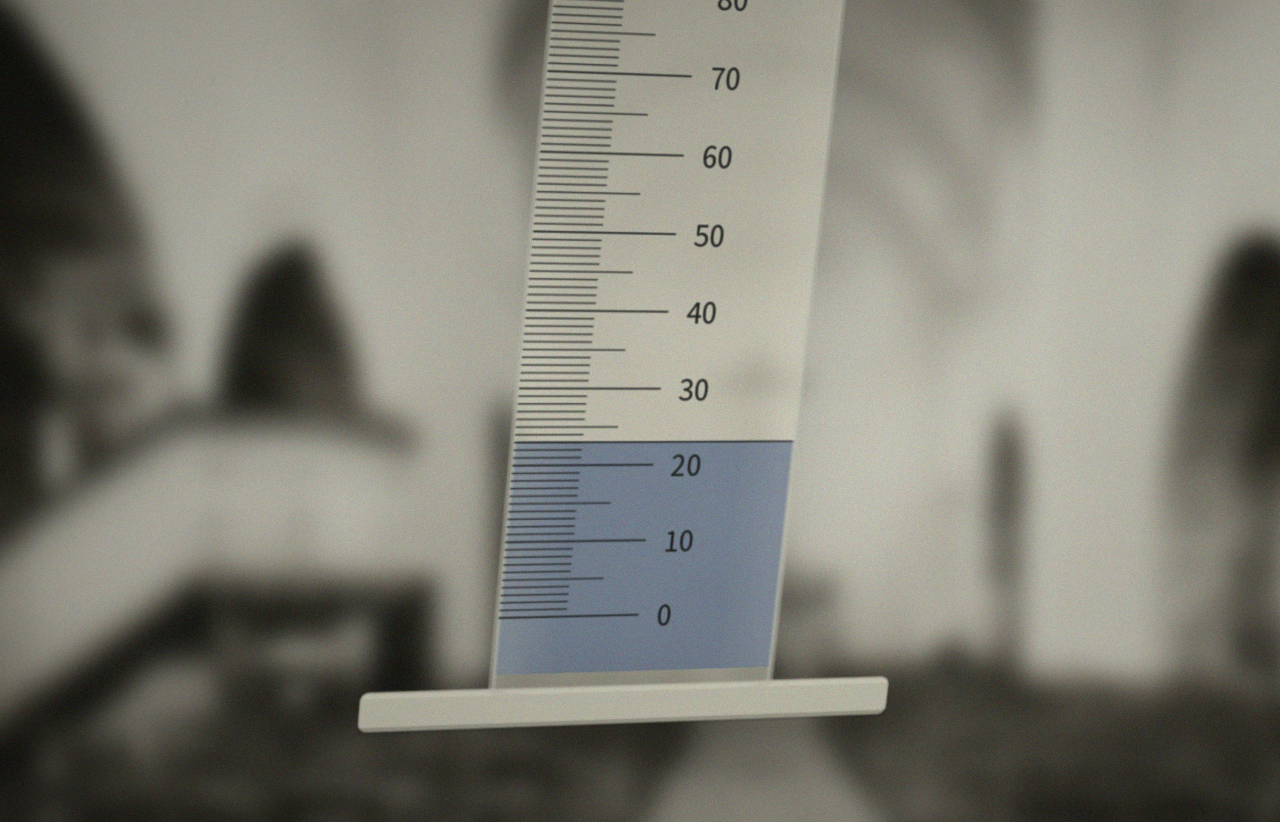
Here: 23mL
